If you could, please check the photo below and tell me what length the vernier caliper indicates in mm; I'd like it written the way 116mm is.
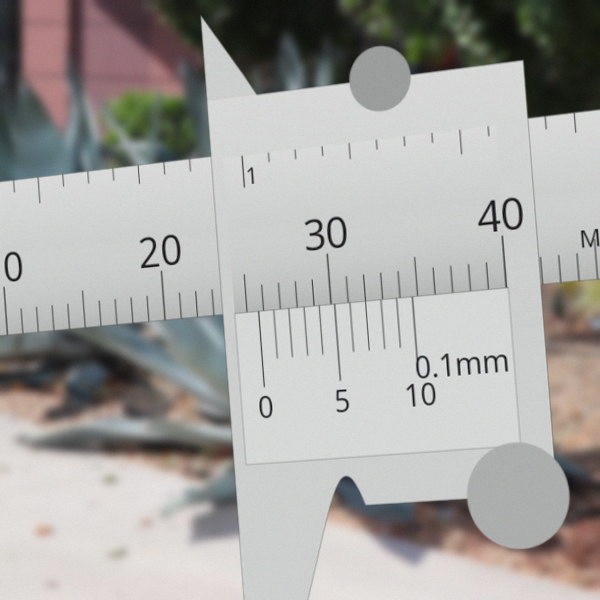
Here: 25.7mm
